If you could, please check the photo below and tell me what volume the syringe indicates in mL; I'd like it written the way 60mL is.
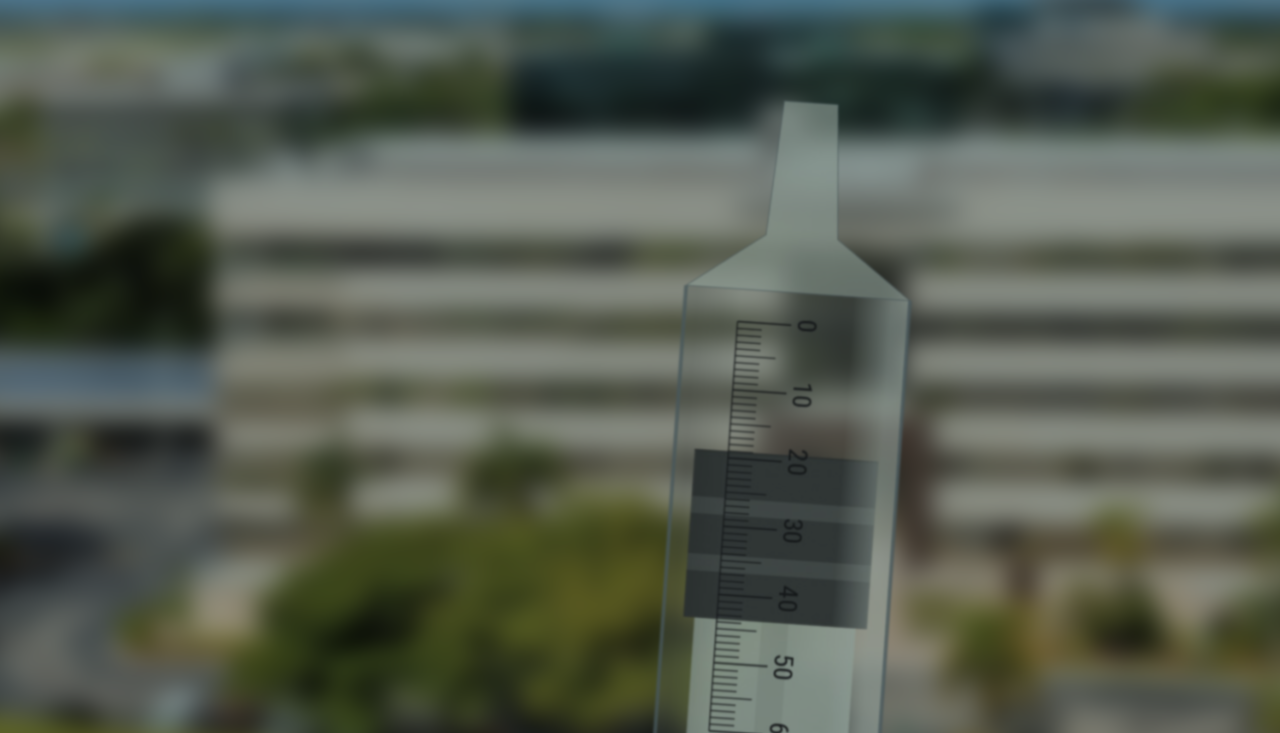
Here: 19mL
